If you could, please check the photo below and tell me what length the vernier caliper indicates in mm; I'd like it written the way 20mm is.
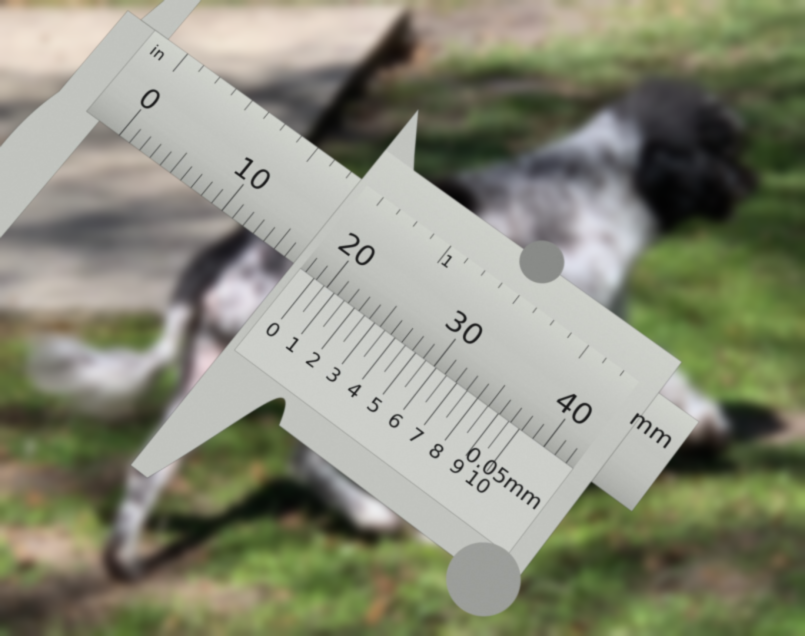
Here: 18.8mm
